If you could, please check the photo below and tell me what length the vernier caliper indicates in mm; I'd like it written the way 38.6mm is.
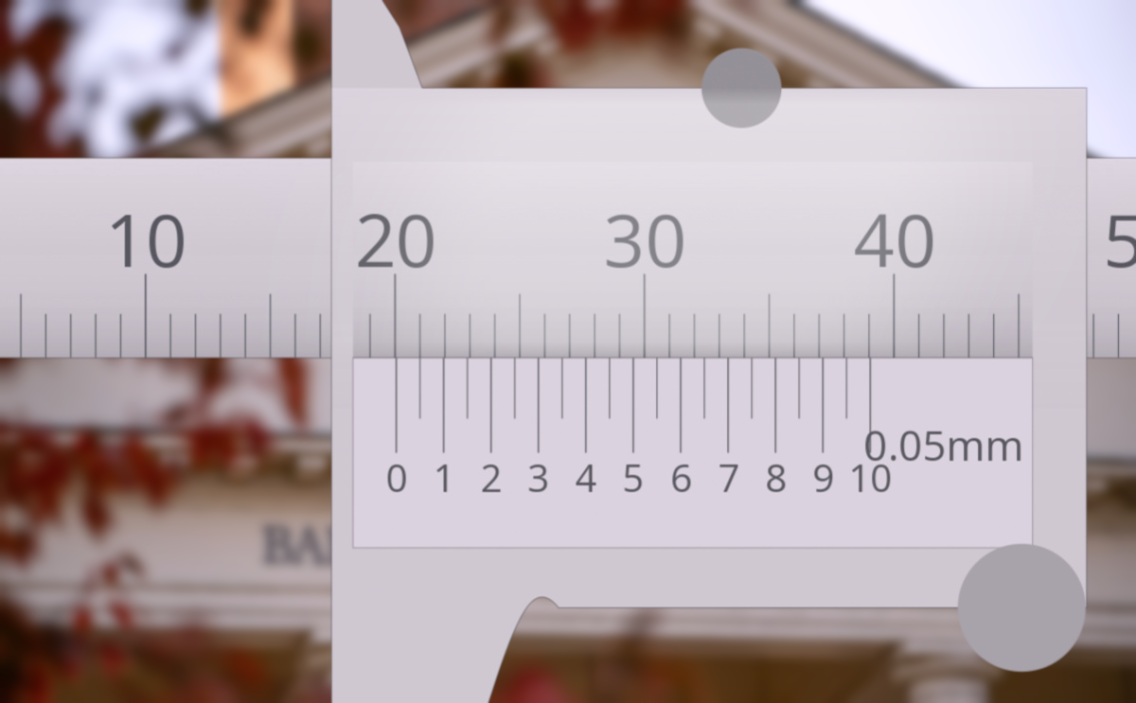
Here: 20.05mm
